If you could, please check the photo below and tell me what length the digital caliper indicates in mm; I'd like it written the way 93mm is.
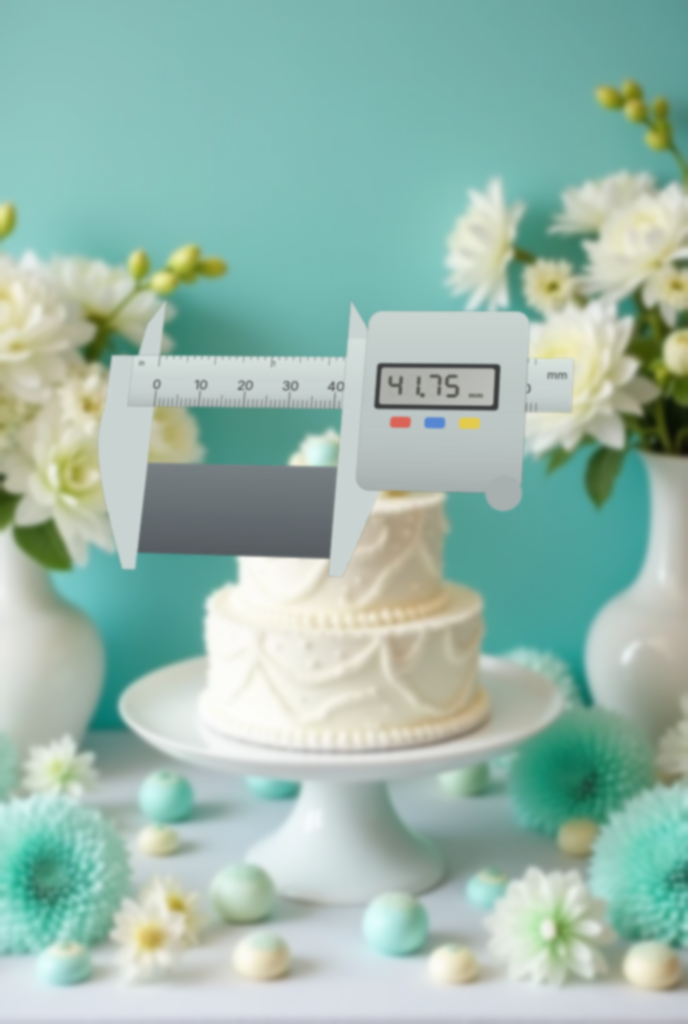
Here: 41.75mm
